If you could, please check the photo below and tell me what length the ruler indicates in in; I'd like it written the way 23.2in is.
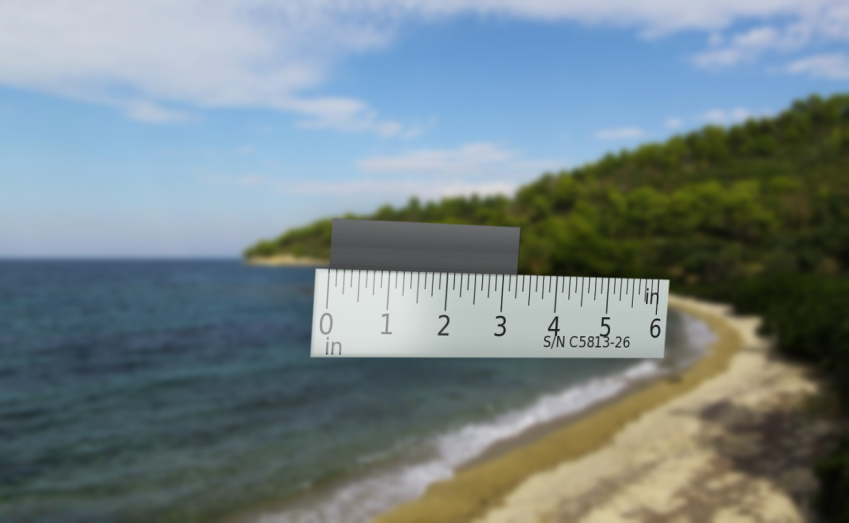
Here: 3.25in
